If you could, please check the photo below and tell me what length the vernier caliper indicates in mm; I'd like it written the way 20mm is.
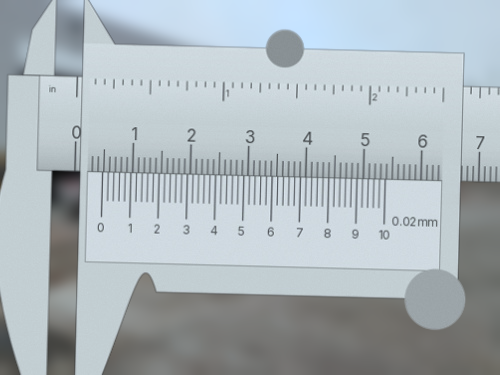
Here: 4.8mm
